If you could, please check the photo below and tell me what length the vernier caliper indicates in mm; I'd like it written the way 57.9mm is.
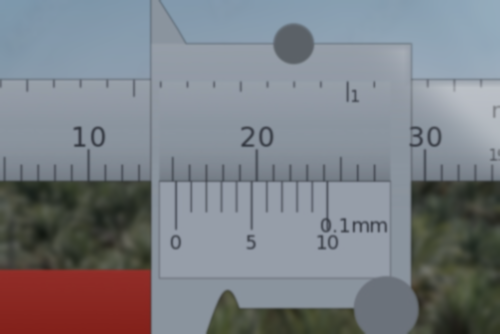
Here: 15.2mm
